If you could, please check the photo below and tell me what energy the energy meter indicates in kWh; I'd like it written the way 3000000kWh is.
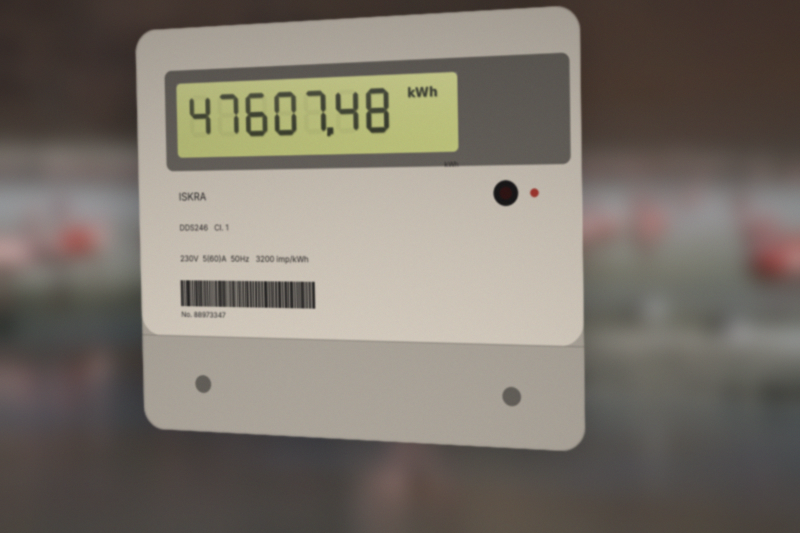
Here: 47607.48kWh
